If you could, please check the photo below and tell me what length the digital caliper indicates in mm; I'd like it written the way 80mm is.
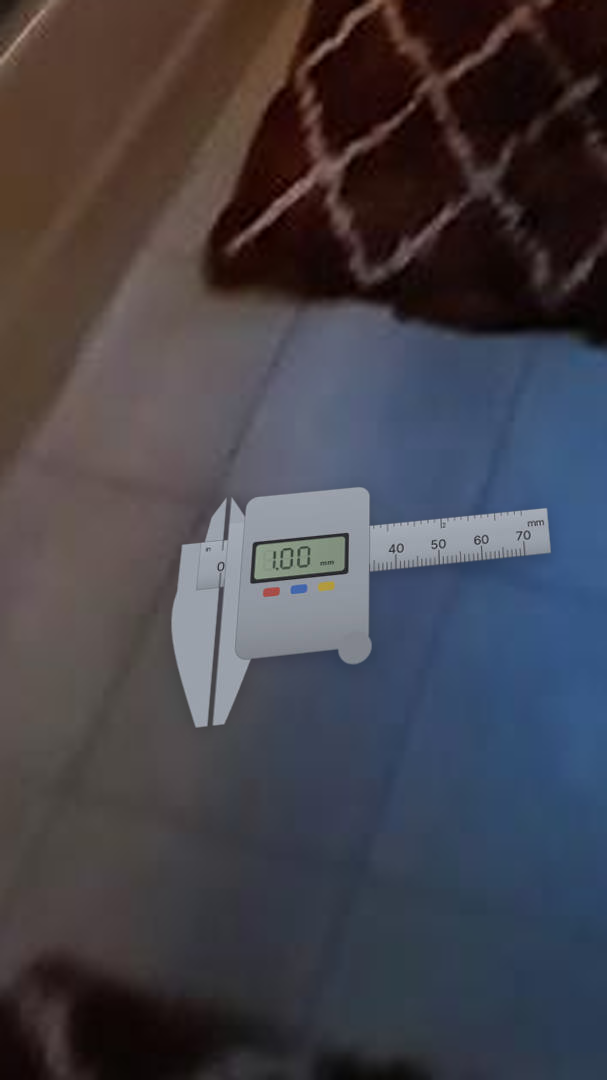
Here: 1.00mm
